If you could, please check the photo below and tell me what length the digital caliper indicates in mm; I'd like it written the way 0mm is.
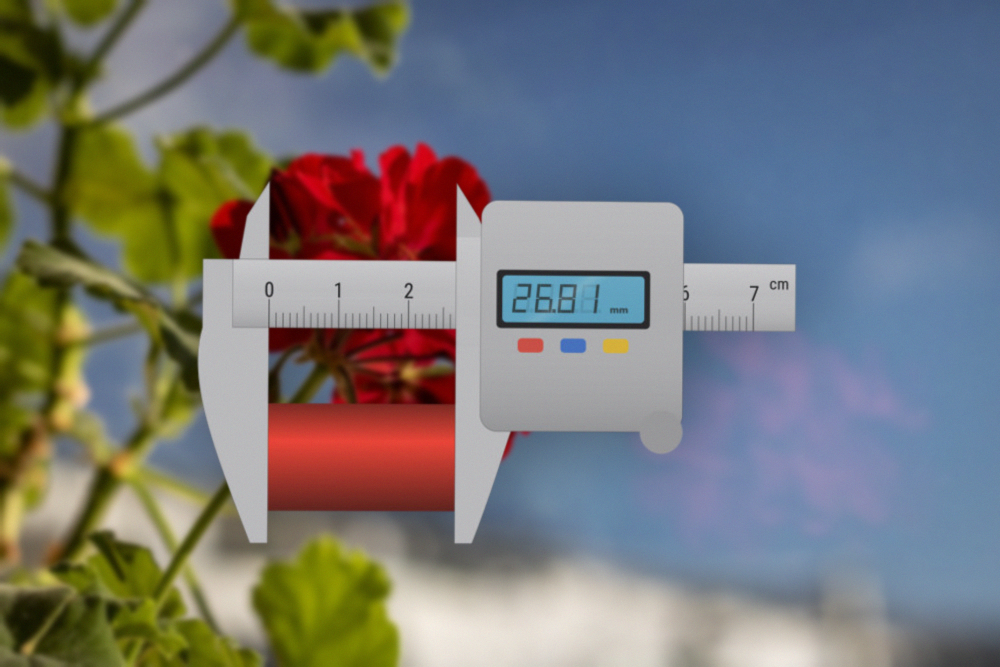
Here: 26.81mm
